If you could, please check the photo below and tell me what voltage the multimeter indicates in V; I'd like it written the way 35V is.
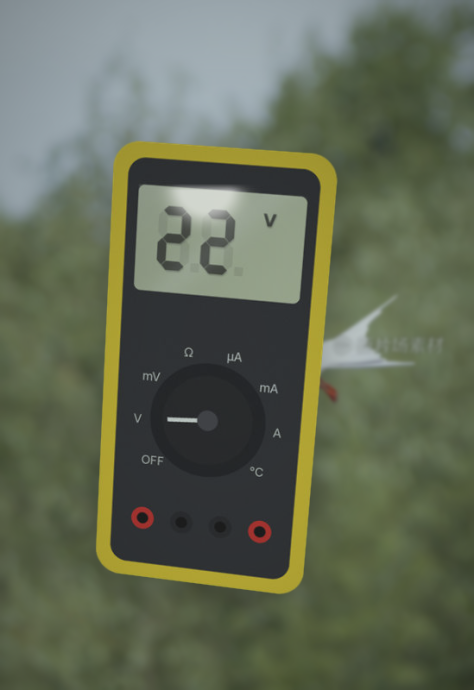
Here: 22V
